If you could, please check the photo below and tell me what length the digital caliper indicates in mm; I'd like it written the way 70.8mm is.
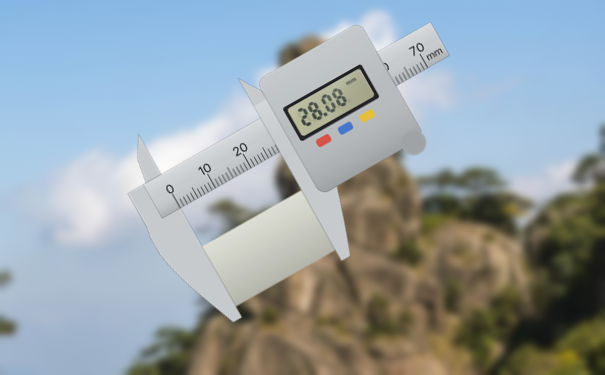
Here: 28.08mm
